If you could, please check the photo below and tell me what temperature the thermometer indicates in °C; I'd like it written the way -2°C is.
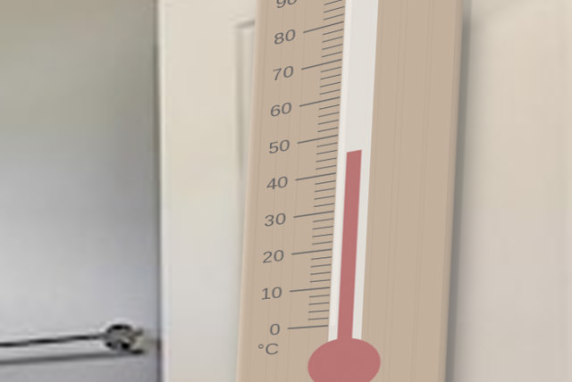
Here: 45°C
